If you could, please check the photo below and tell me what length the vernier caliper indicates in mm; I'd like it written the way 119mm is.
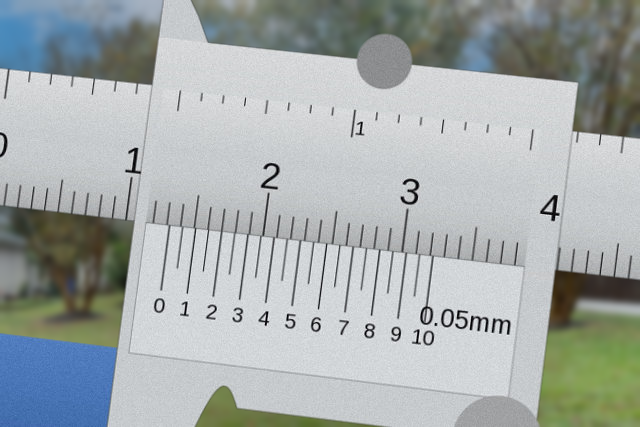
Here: 13.2mm
